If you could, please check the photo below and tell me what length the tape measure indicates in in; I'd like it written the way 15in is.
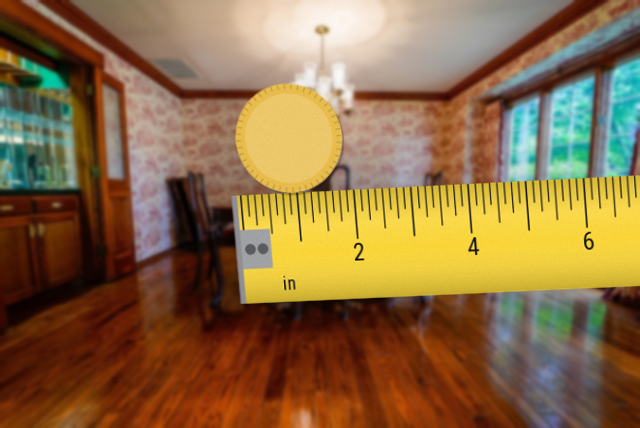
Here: 1.875in
